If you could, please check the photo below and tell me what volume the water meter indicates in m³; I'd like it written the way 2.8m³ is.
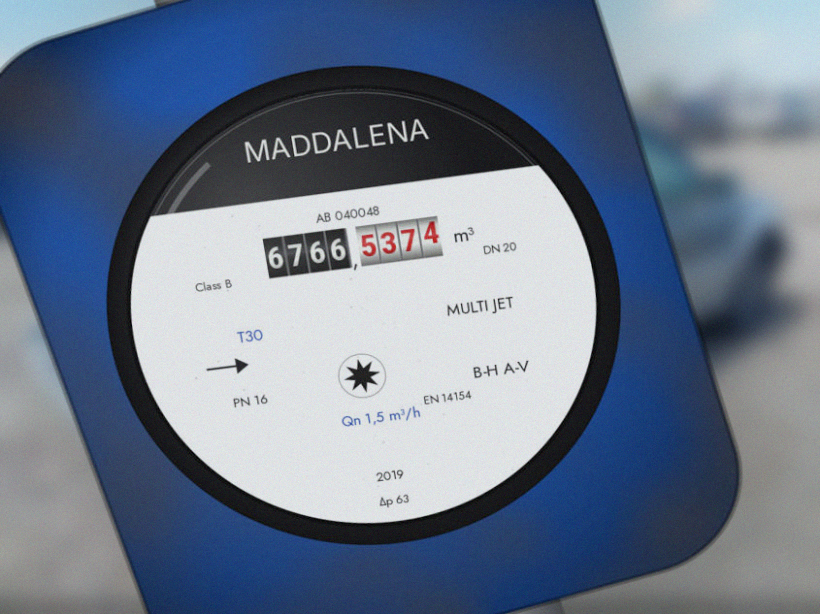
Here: 6766.5374m³
